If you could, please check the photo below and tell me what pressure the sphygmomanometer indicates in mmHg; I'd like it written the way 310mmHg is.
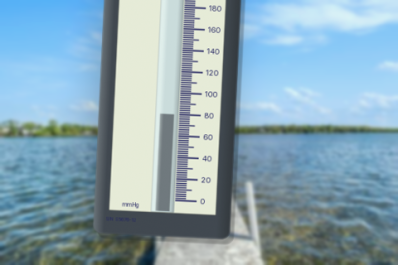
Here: 80mmHg
